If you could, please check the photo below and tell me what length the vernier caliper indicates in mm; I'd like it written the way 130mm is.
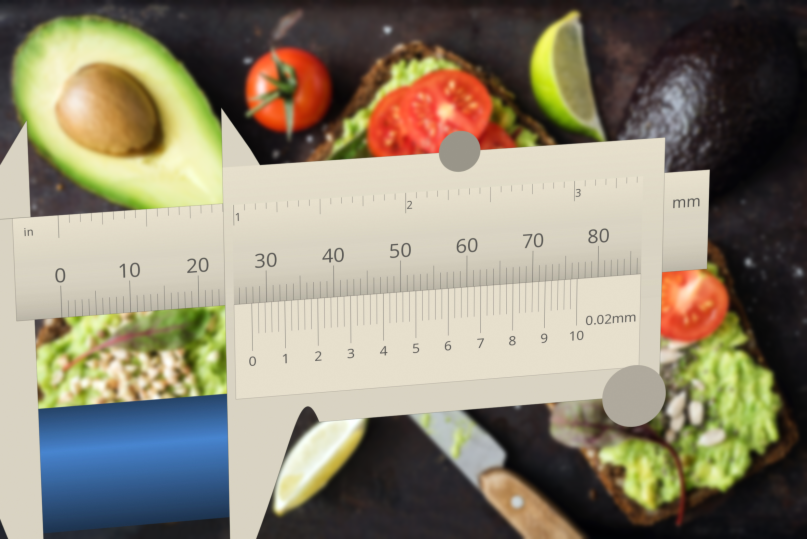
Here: 27.8mm
